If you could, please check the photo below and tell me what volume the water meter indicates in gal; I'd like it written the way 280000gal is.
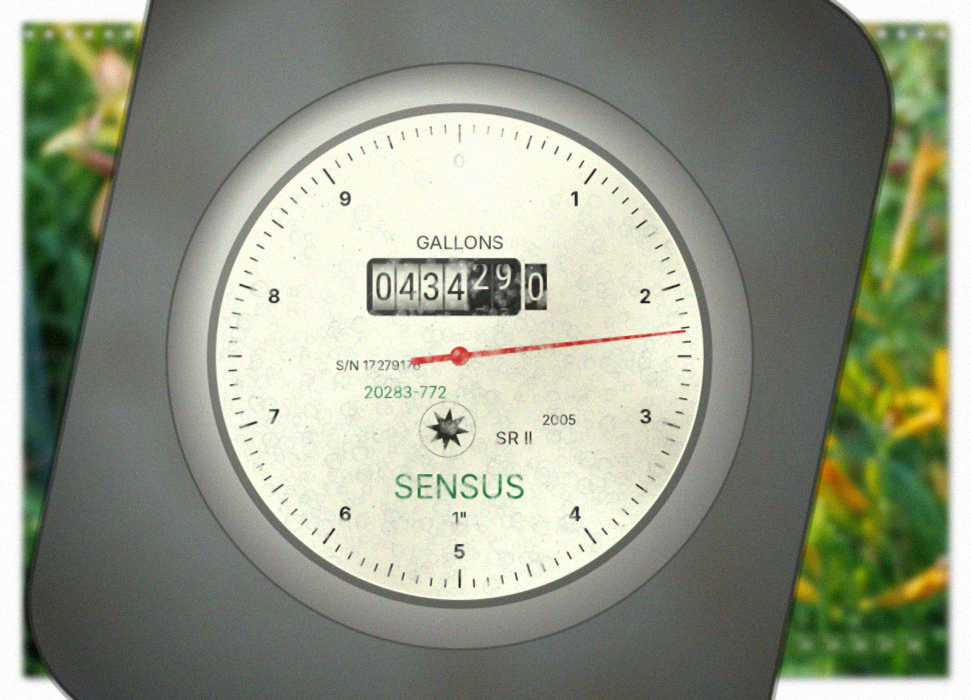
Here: 434292.3gal
